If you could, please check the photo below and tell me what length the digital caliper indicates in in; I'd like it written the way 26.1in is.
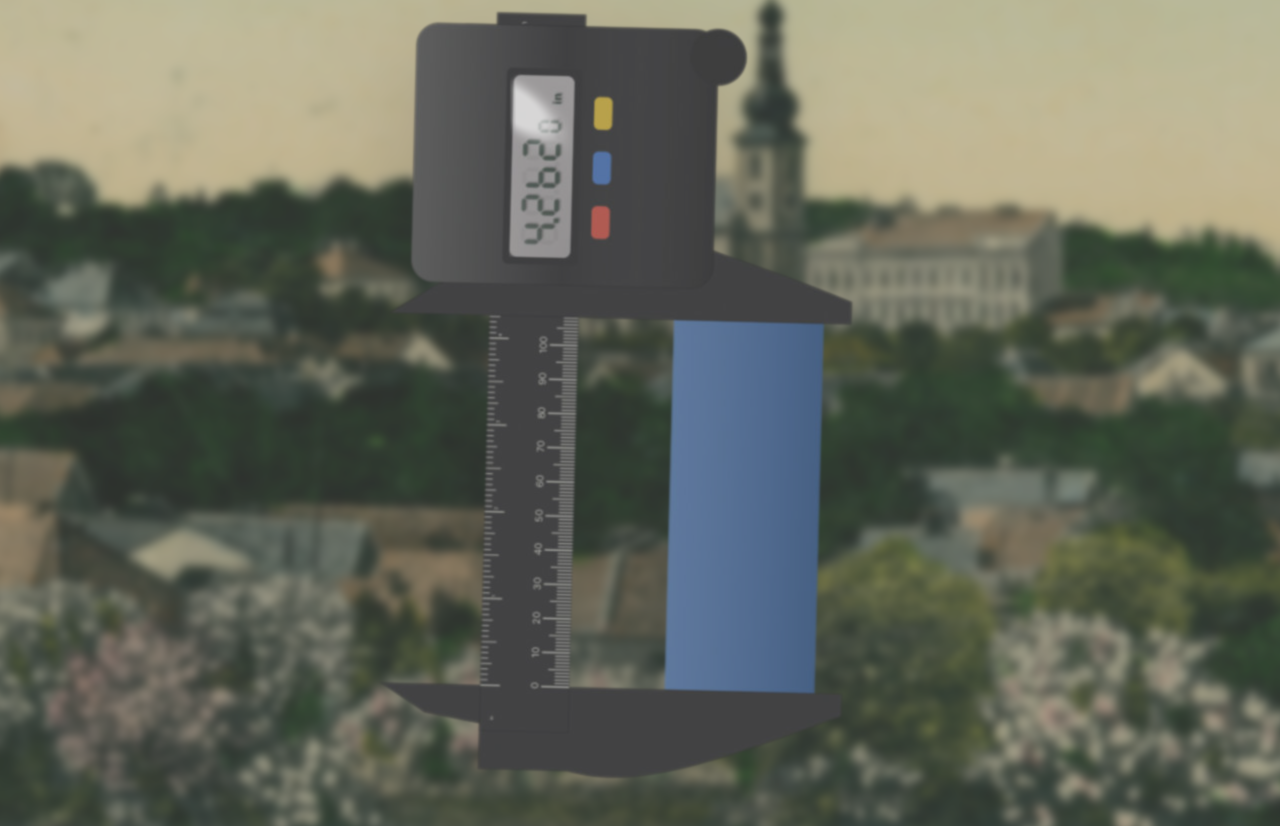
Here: 4.2620in
